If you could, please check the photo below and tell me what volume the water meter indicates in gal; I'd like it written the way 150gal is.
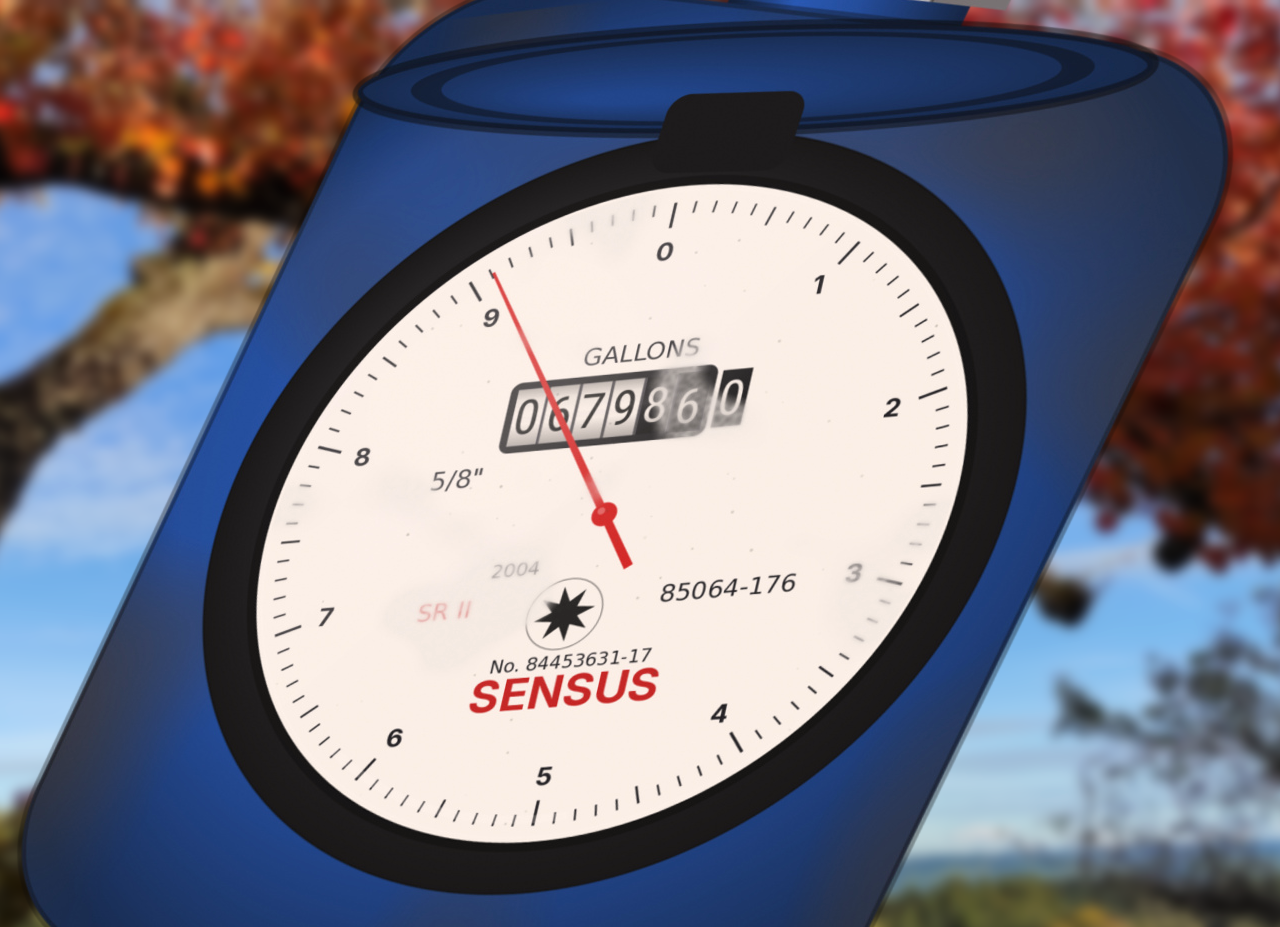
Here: 679859.1gal
